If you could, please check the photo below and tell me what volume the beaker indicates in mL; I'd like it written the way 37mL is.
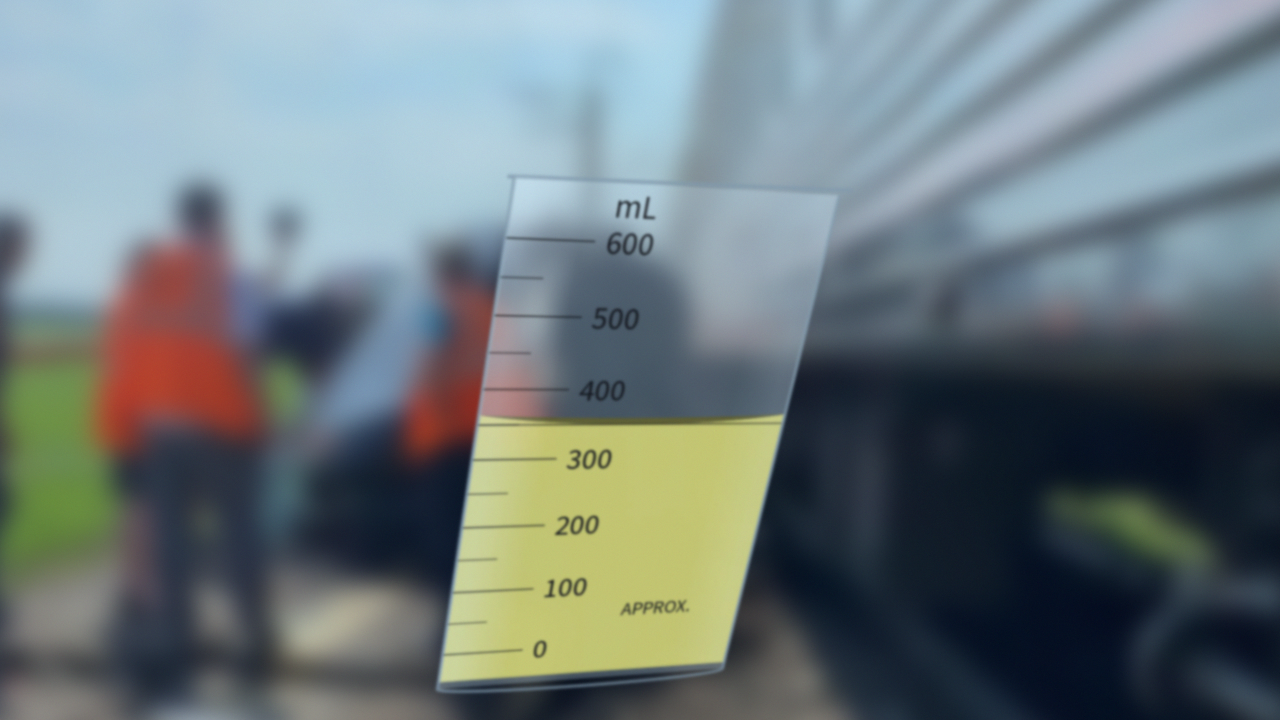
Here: 350mL
